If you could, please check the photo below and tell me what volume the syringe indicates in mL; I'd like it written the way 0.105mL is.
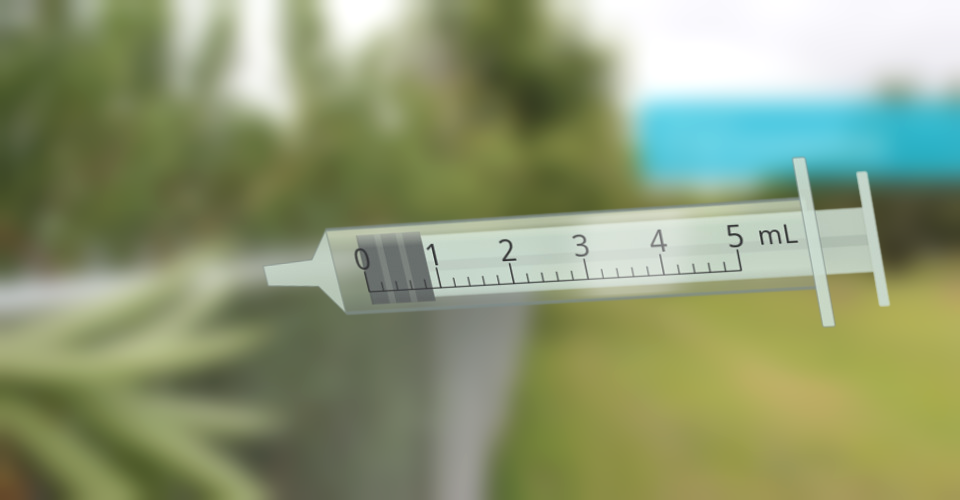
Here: 0mL
